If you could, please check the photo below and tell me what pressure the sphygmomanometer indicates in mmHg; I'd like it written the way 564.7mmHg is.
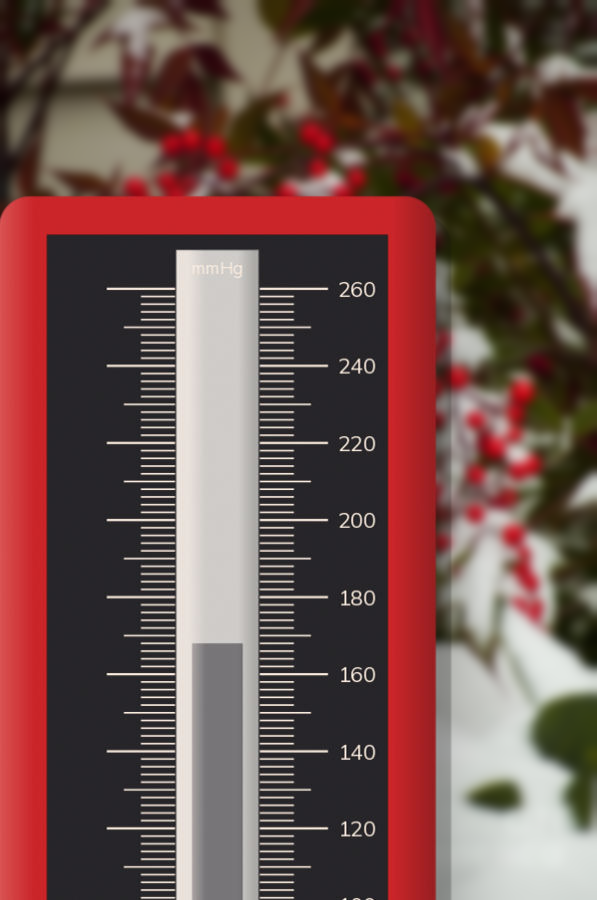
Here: 168mmHg
